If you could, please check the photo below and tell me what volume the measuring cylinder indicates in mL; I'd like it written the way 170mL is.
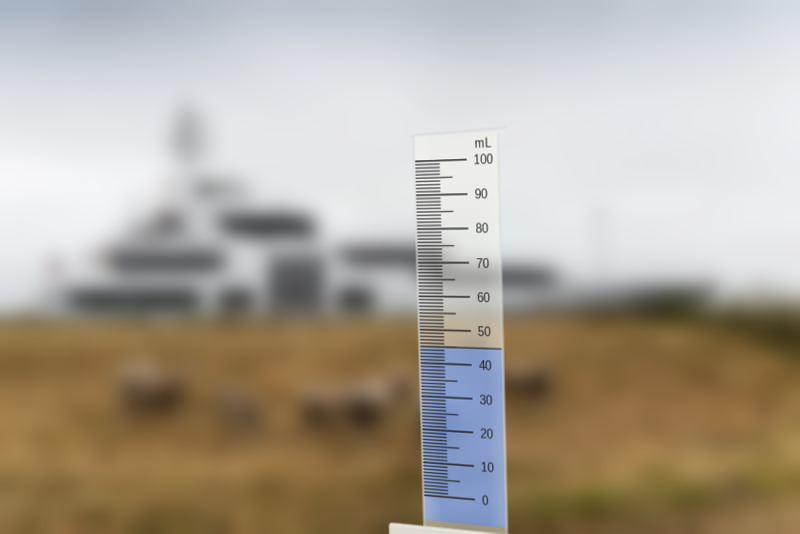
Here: 45mL
